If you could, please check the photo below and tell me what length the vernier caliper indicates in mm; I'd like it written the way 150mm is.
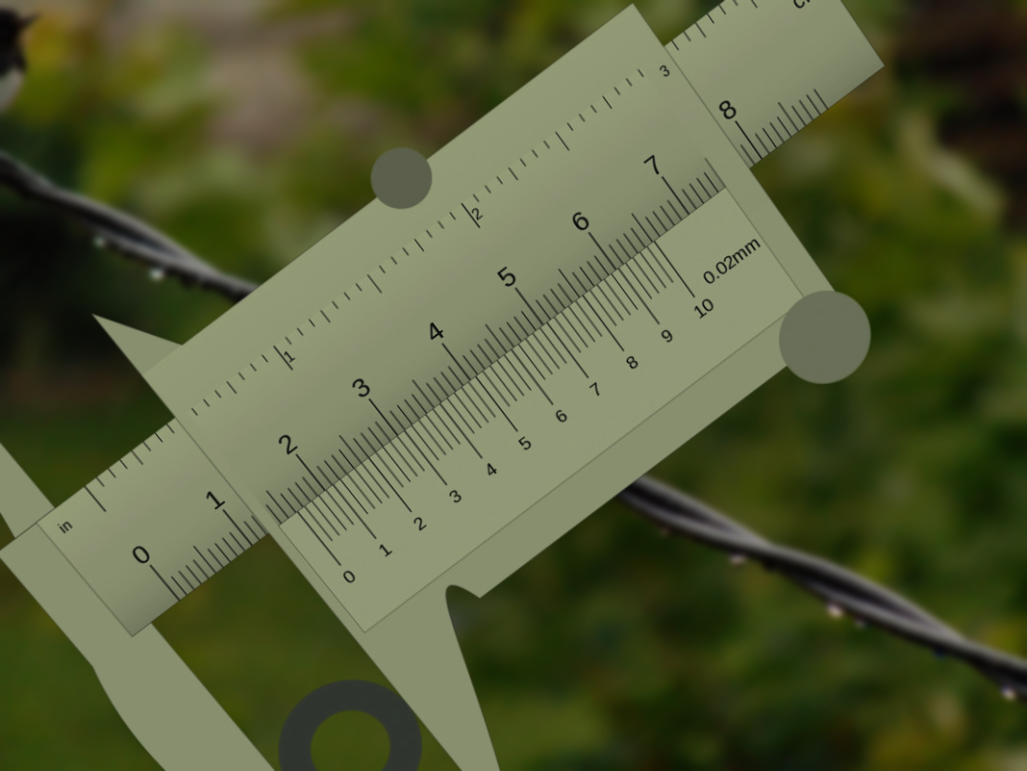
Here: 16.2mm
